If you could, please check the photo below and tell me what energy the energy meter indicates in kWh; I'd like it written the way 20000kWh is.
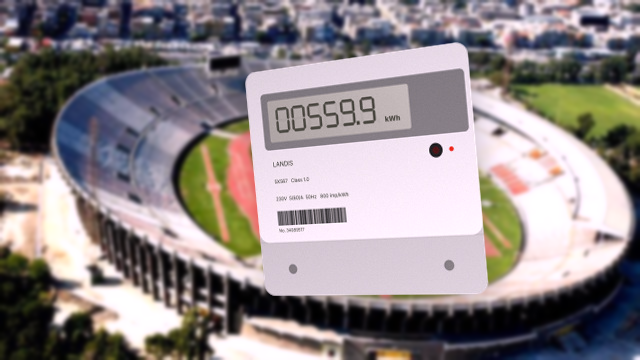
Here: 559.9kWh
